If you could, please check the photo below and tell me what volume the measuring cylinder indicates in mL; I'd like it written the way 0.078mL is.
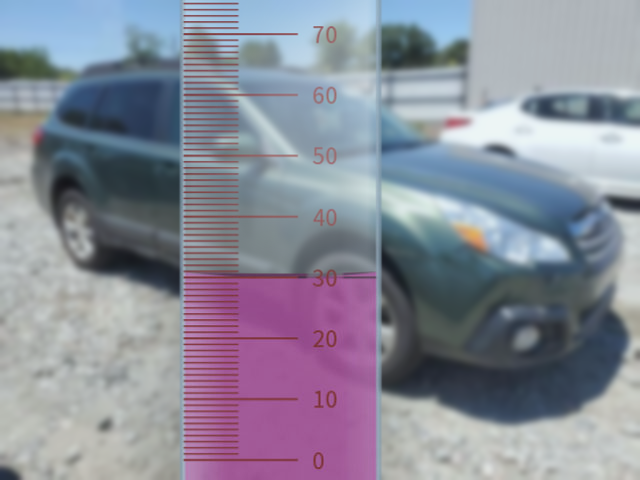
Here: 30mL
